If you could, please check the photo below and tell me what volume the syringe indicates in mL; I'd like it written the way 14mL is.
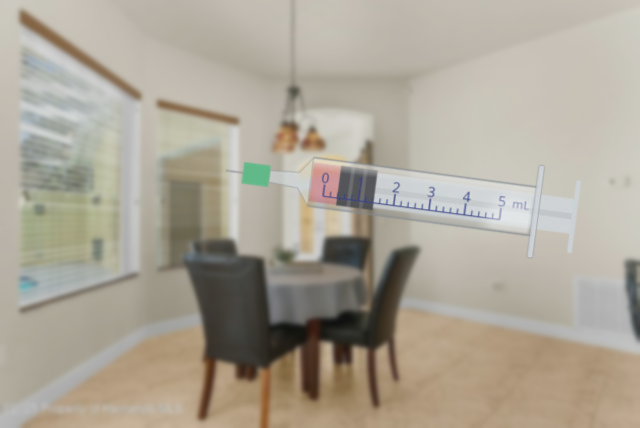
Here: 0.4mL
